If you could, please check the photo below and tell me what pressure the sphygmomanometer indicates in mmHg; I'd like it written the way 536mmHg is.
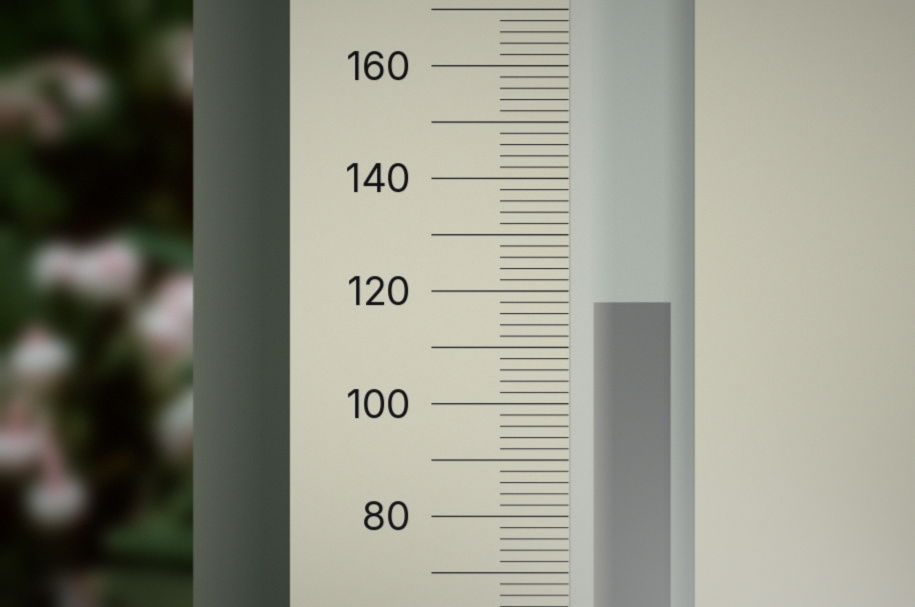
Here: 118mmHg
